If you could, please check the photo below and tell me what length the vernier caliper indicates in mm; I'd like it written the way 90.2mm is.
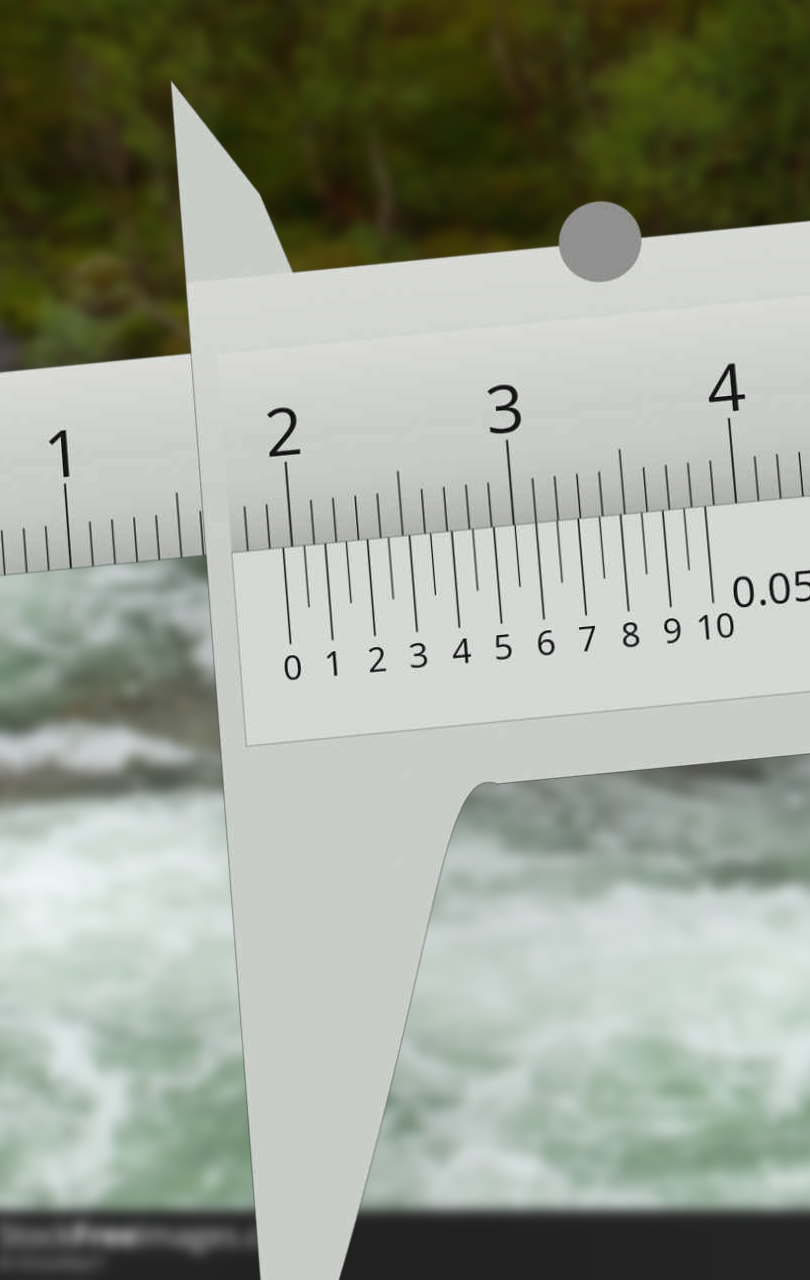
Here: 19.6mm
